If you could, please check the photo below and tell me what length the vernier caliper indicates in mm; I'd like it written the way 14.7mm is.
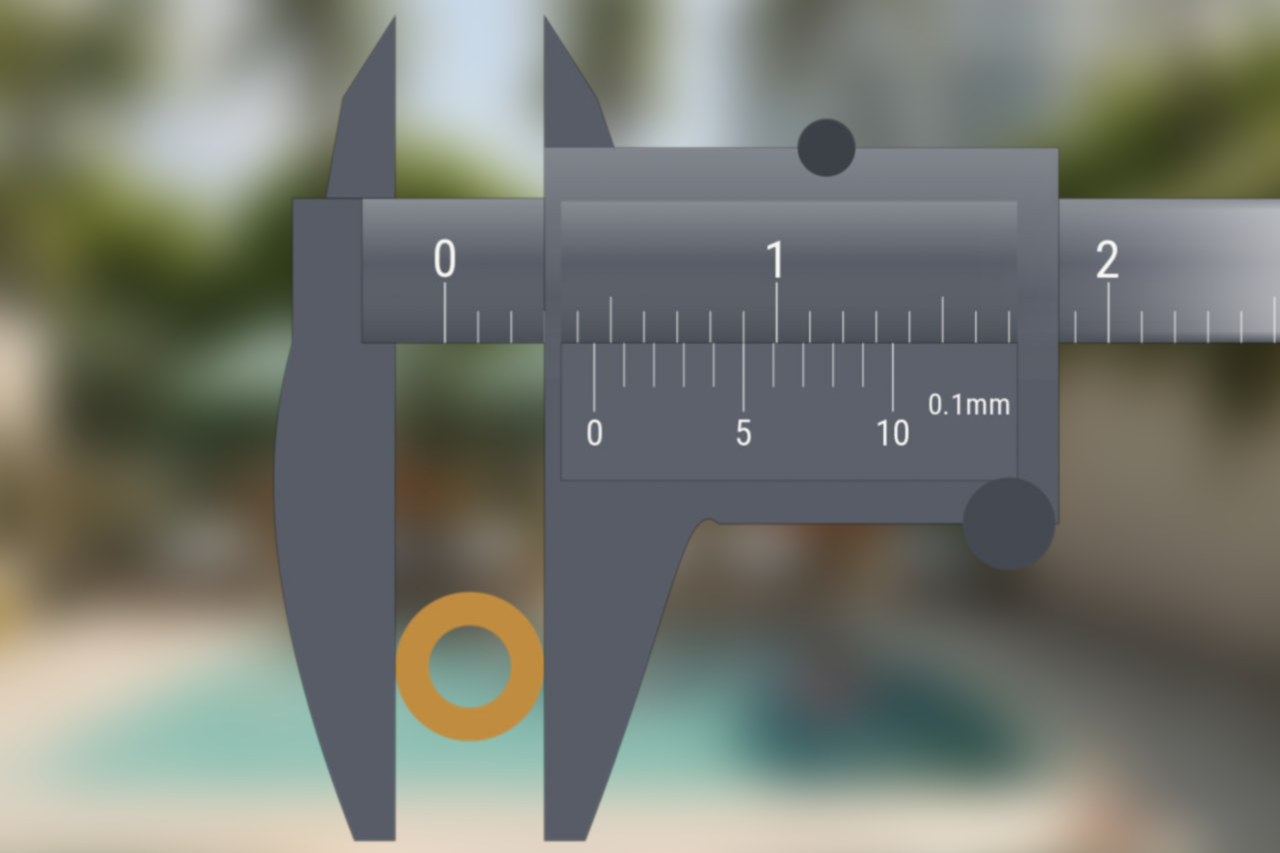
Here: 4.5mm
